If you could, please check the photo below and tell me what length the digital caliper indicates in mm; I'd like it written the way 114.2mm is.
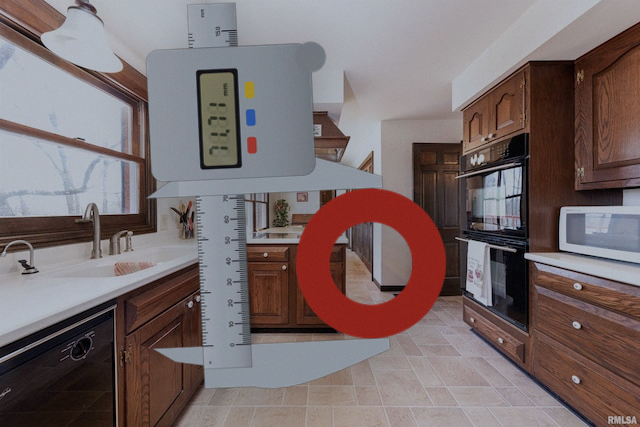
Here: 71.71mm
